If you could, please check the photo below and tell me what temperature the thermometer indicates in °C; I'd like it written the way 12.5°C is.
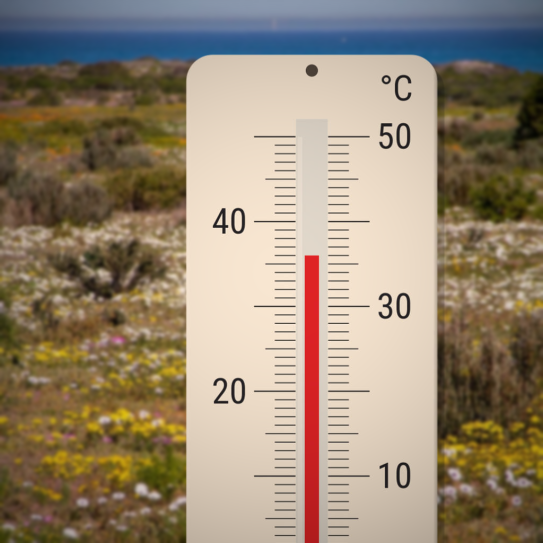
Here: 36°C
